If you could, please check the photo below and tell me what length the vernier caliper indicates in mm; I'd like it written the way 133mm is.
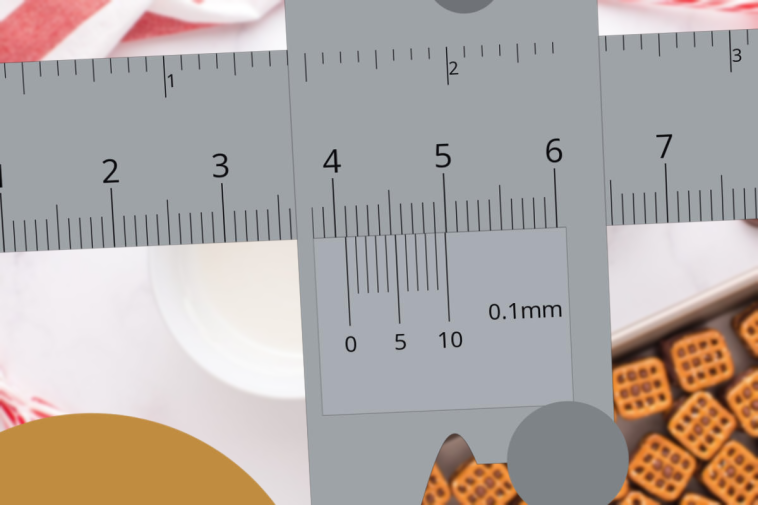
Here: 40.9mm
